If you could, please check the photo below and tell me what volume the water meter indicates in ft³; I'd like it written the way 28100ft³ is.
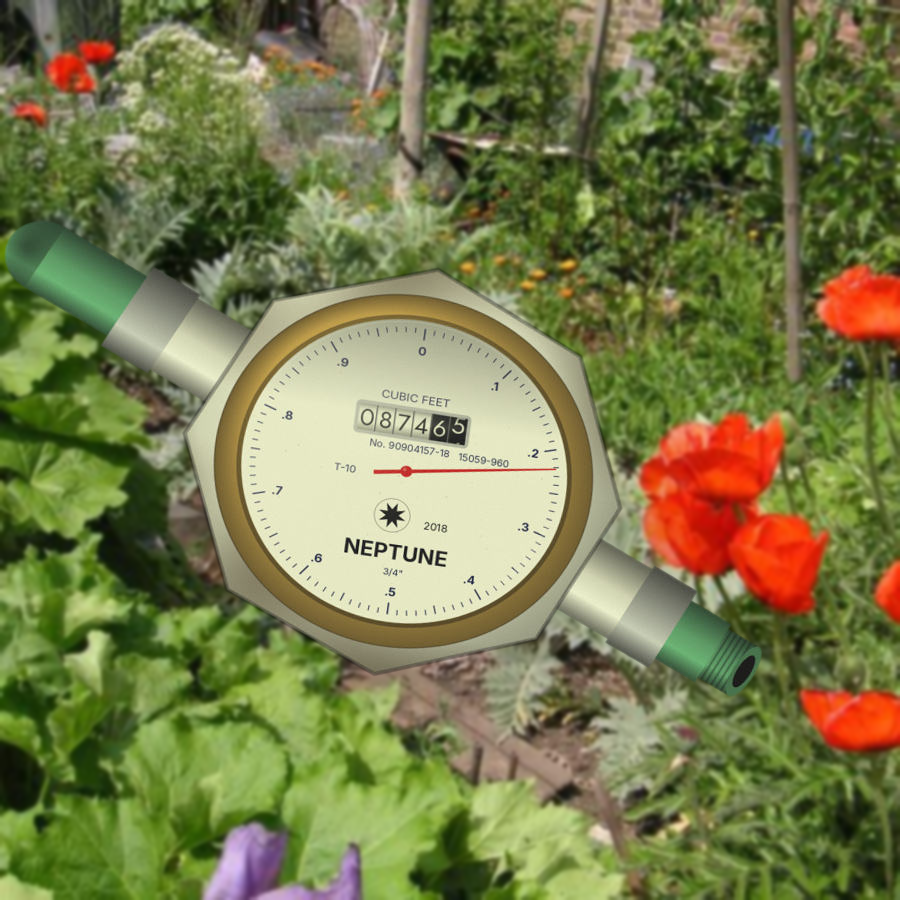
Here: 87465.22ft³
